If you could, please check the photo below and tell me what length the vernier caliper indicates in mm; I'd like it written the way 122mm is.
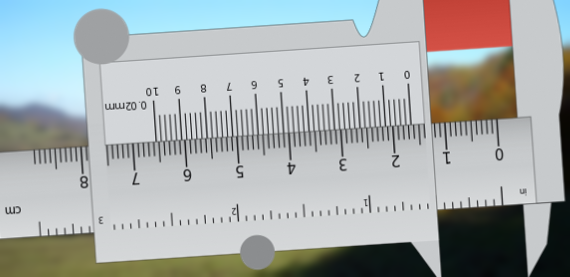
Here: 16.5mm
